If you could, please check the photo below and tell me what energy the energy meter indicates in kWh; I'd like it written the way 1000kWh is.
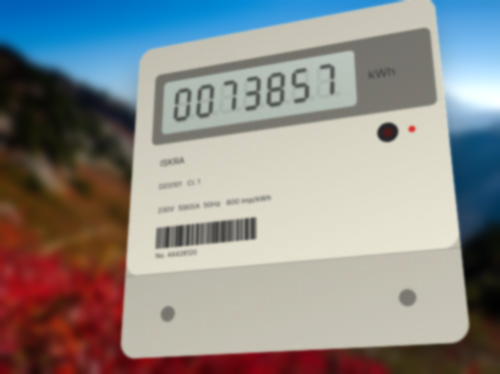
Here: 73857kWh
